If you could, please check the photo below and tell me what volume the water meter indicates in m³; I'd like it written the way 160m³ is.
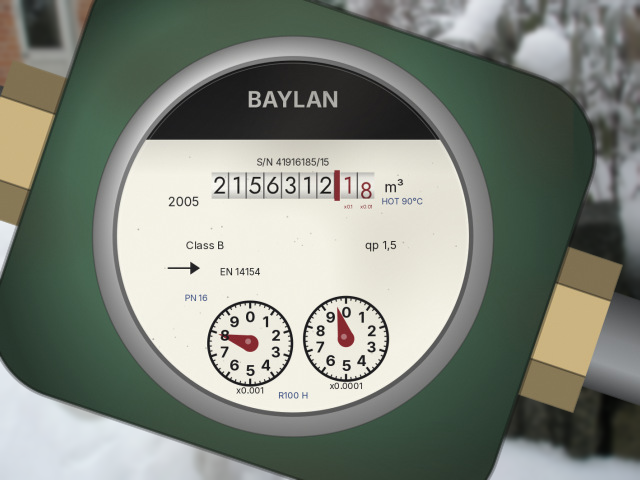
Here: 2156312.1779m³
